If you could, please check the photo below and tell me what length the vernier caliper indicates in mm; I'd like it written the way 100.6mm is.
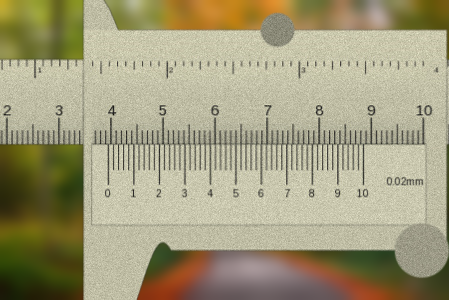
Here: 39.5mm
